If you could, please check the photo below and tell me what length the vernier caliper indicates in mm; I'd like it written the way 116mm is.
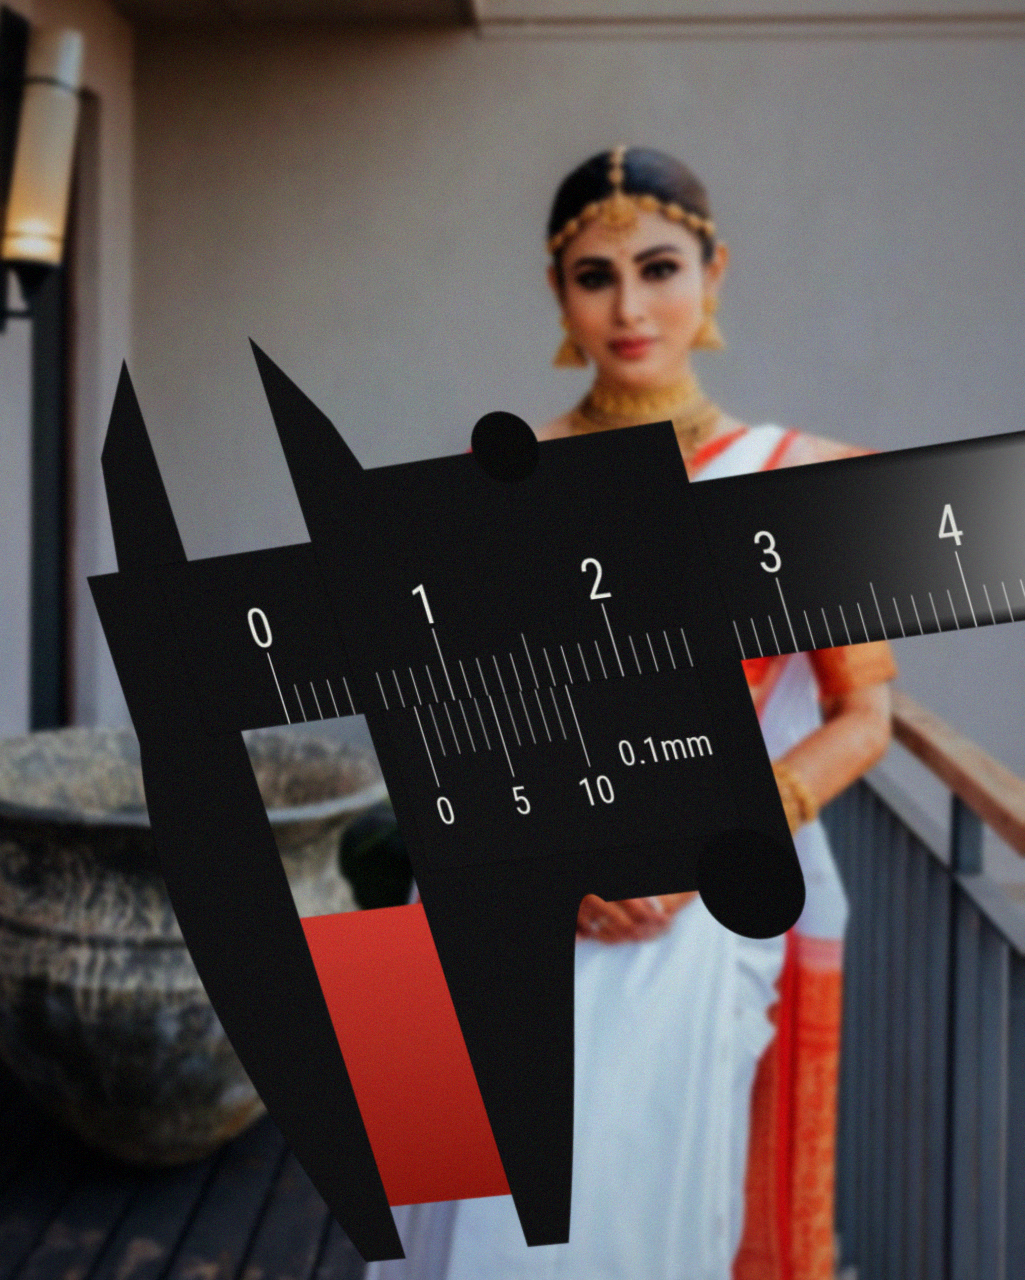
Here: 7.6mm
